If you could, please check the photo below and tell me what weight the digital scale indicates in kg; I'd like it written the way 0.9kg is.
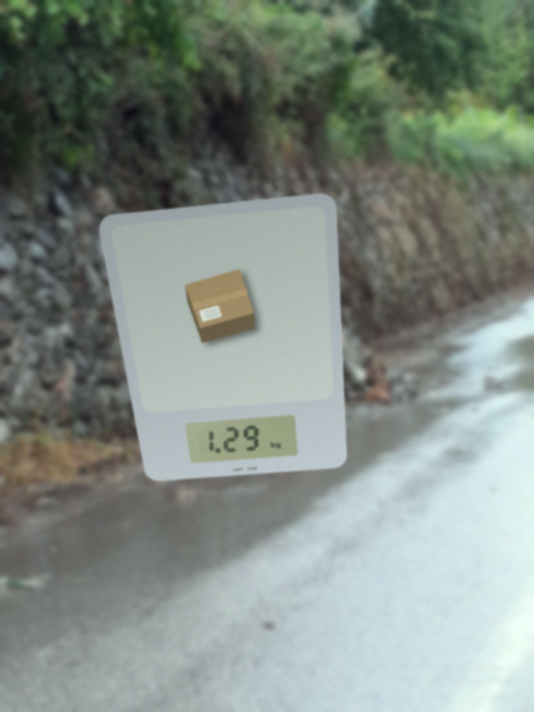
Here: 1.29kg
